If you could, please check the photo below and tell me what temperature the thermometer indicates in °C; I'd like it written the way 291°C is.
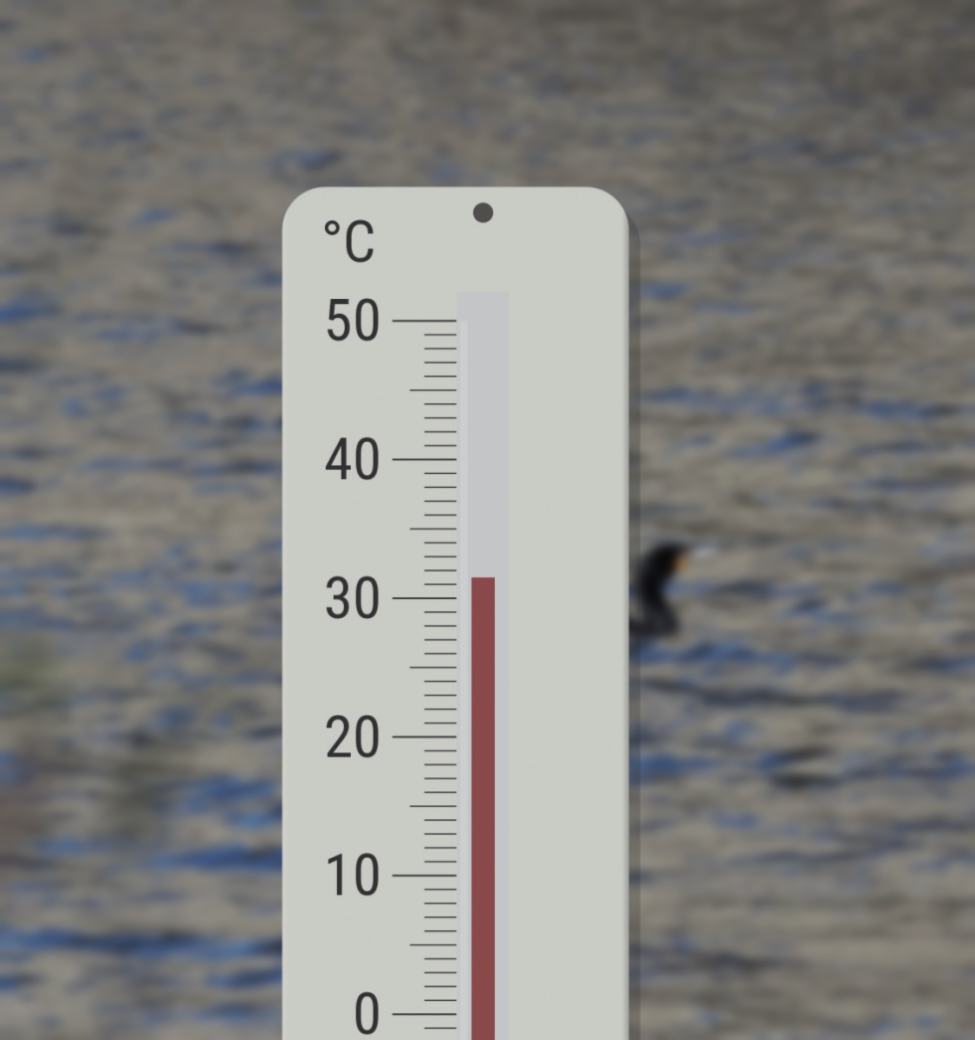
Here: 31.5°C
